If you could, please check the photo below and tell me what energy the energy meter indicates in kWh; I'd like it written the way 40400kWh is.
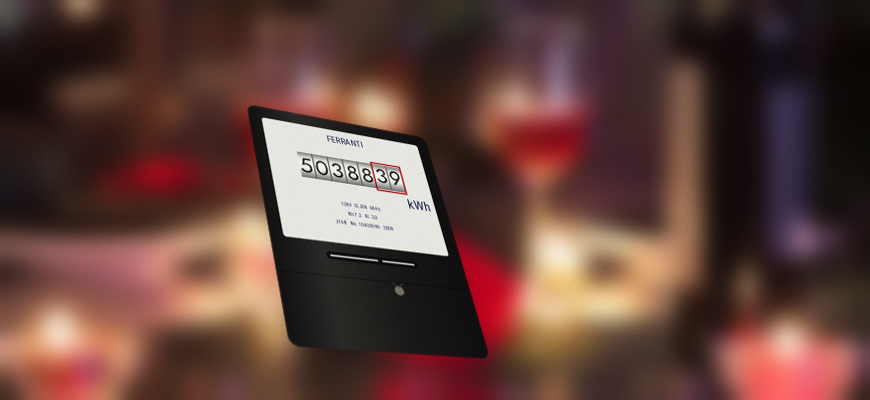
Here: 50388.39kWh
